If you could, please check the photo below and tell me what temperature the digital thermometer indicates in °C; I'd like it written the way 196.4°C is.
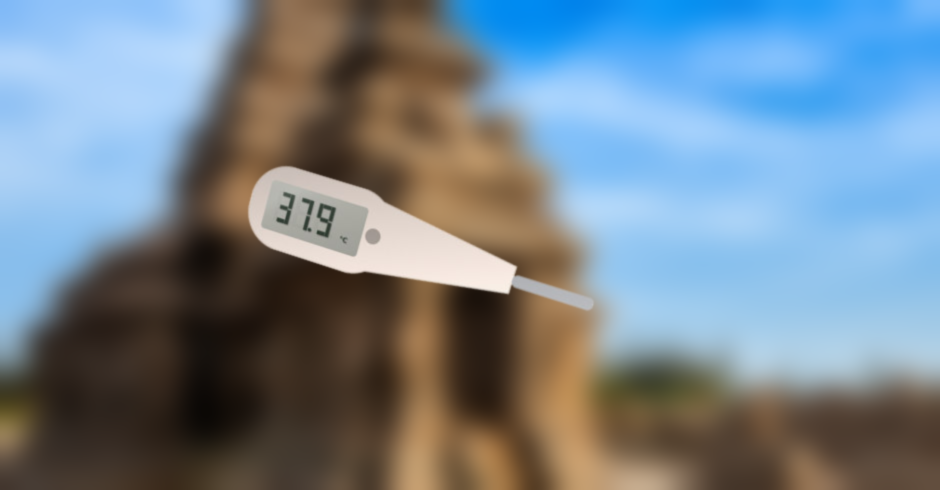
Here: 37.9°C
